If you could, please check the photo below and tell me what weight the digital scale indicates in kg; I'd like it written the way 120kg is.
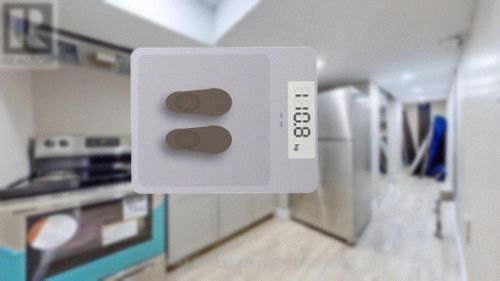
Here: 110.8kg
